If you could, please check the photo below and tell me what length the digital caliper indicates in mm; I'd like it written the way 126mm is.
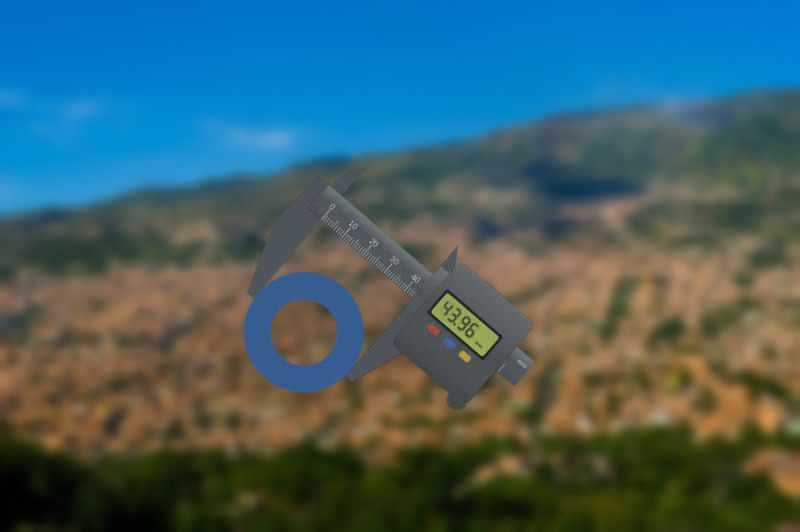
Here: 43.96mm
